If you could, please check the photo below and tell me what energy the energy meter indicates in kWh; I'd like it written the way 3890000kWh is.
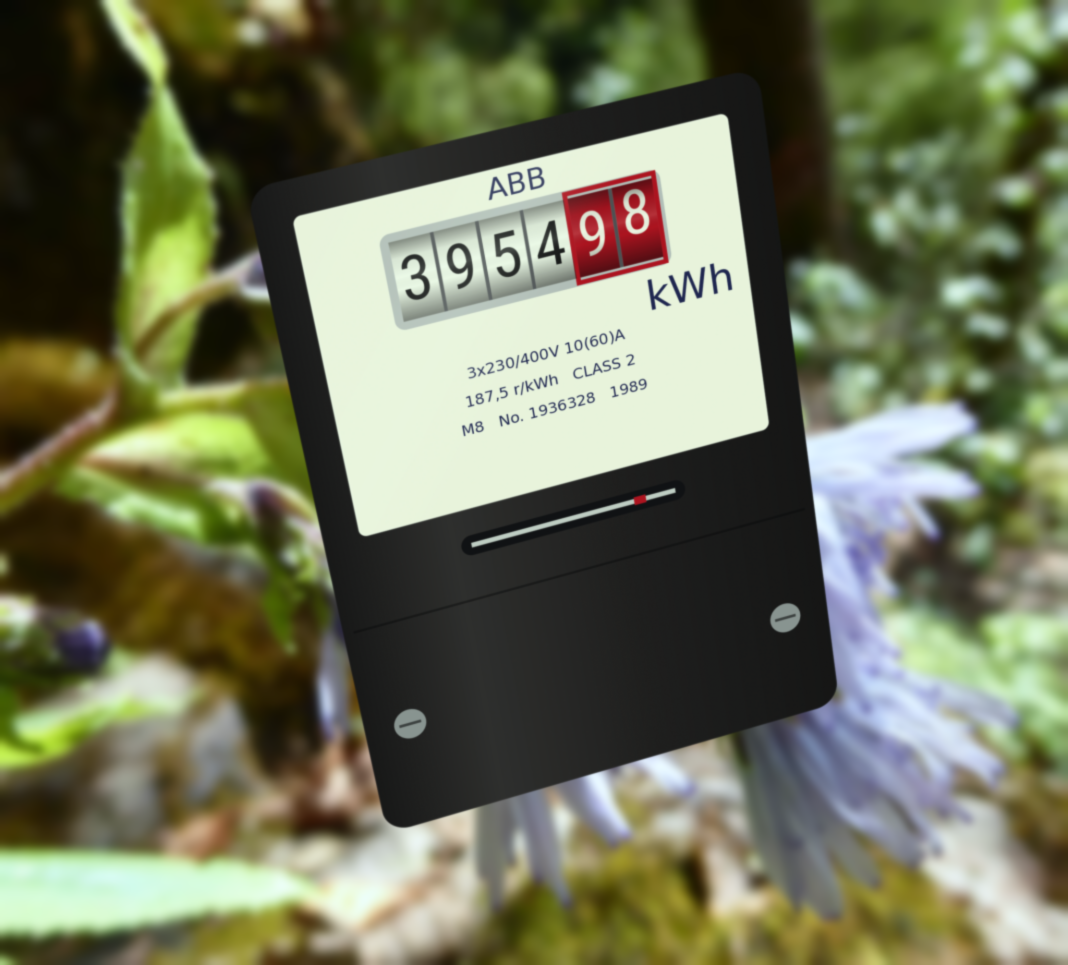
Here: 3954.98kWh
